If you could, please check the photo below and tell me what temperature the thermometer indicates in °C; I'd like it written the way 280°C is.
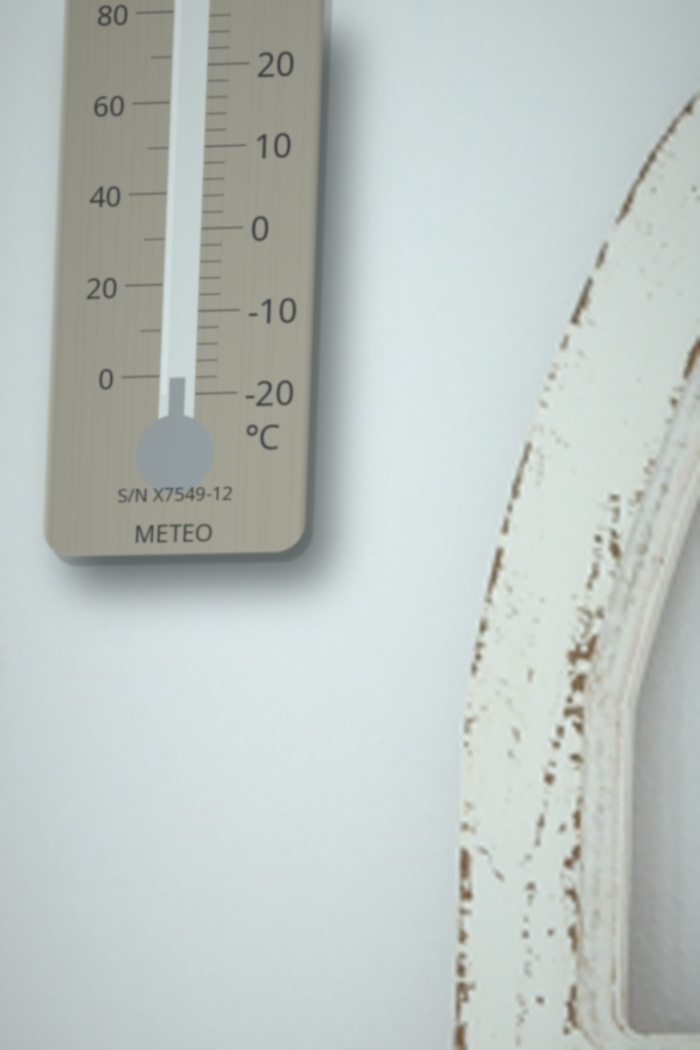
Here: -18°C
